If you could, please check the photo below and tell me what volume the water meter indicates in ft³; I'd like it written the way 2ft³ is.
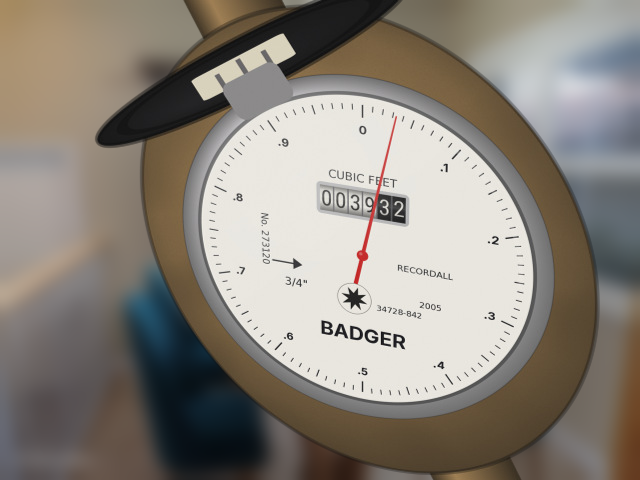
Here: 3932.03ft³
